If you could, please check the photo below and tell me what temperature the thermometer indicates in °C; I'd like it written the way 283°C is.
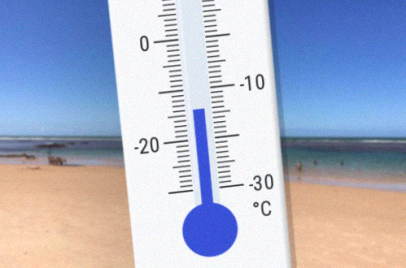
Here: -14°C
